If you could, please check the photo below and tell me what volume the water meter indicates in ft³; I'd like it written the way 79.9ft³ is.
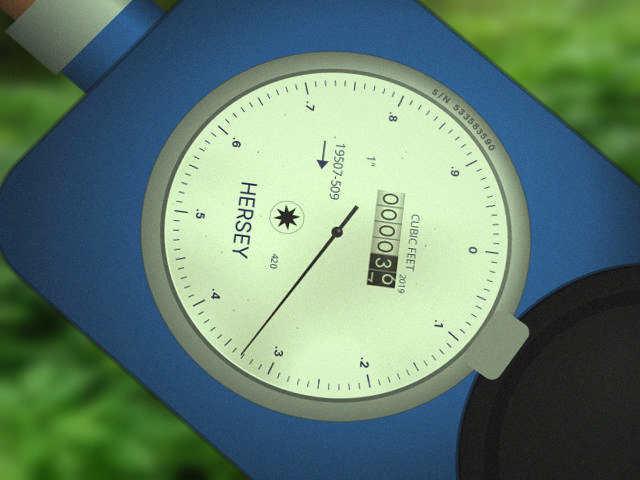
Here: 36.33ft³
